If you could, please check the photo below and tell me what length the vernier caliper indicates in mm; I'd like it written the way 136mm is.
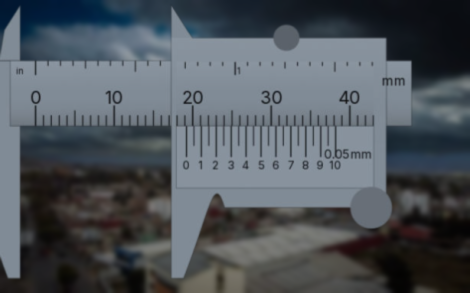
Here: 19.2mm
